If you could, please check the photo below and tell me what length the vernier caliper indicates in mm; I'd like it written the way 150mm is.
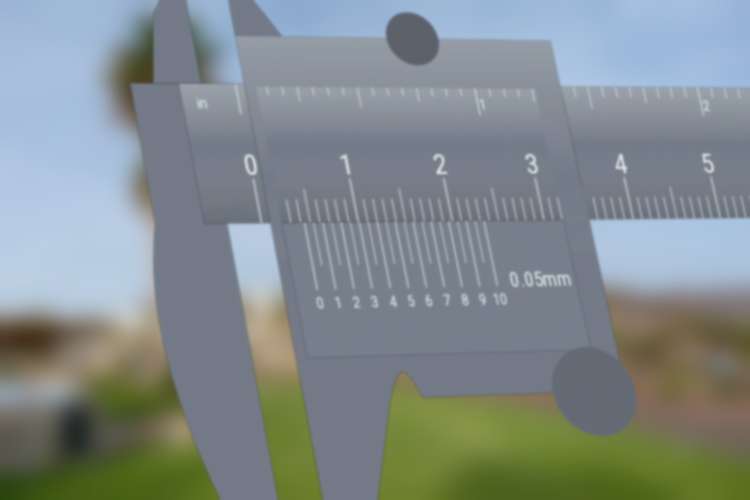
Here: 4.4mm
